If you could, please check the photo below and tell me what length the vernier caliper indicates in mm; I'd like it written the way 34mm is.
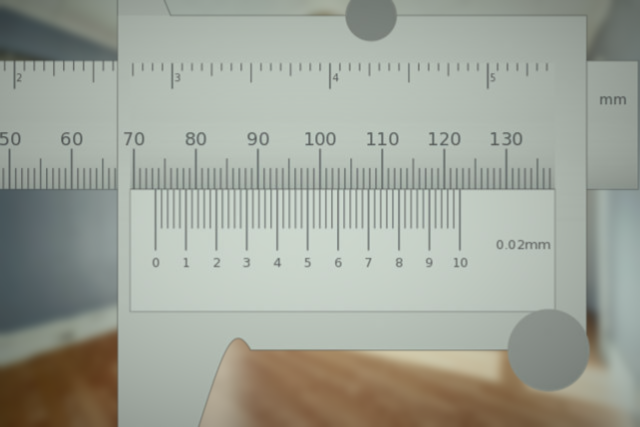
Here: 73.5mm
